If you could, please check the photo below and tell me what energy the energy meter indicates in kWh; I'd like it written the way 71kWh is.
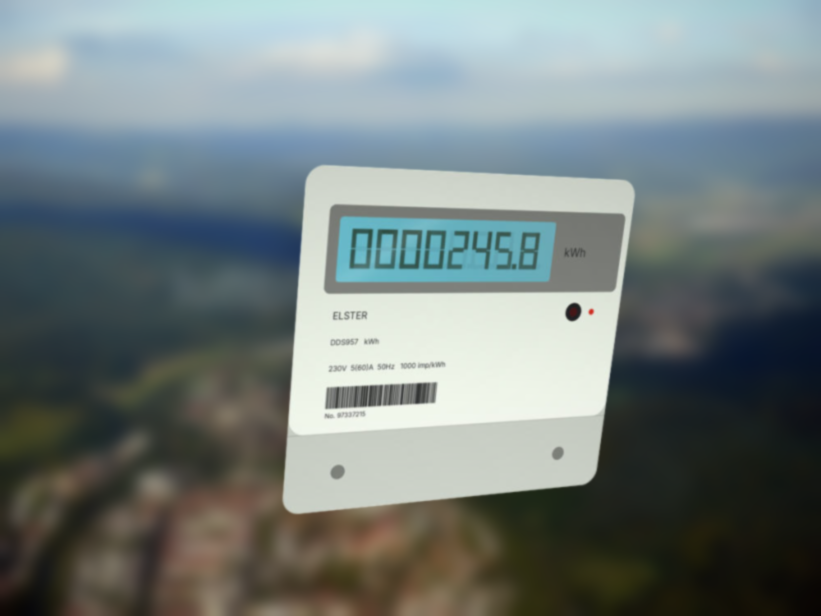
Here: 245.8kWh
